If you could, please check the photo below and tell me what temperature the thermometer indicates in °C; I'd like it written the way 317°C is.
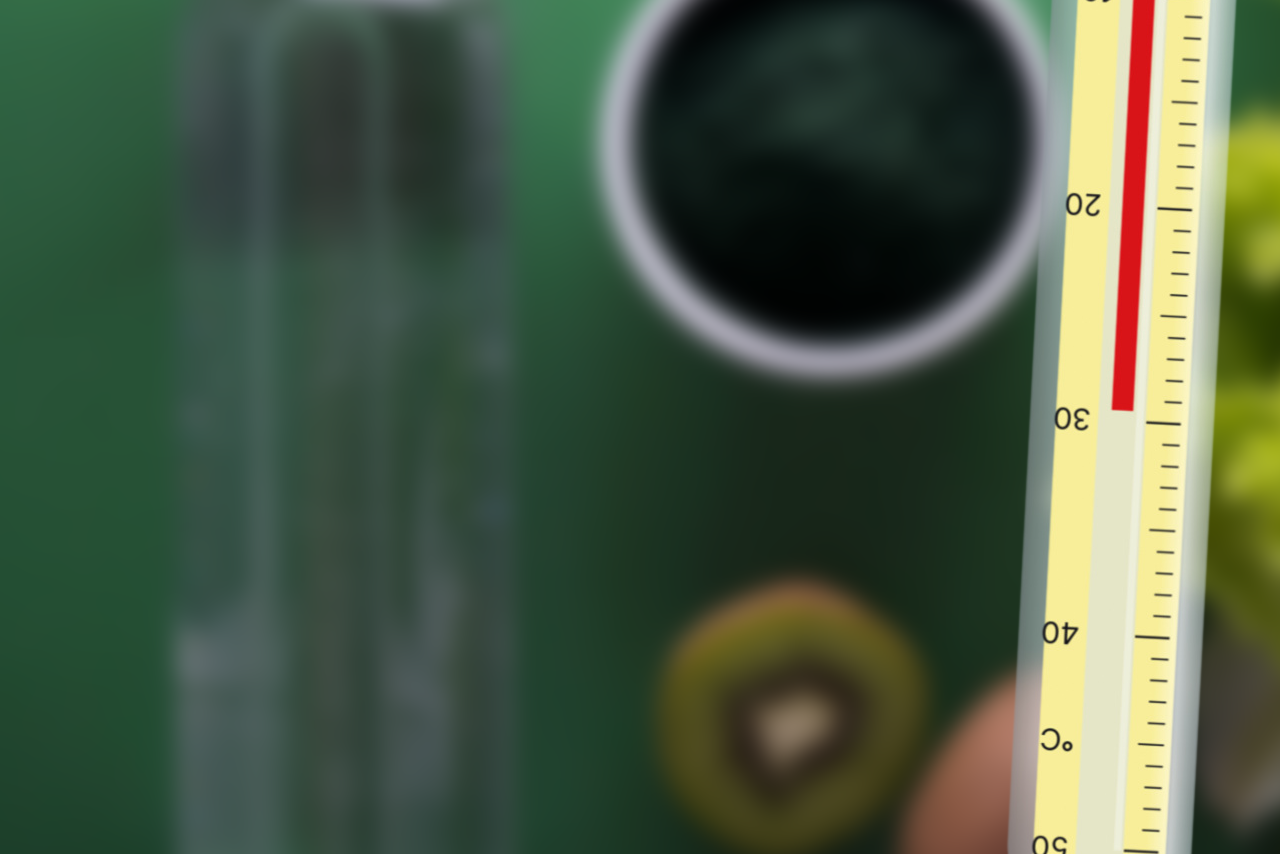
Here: 29.5°C
